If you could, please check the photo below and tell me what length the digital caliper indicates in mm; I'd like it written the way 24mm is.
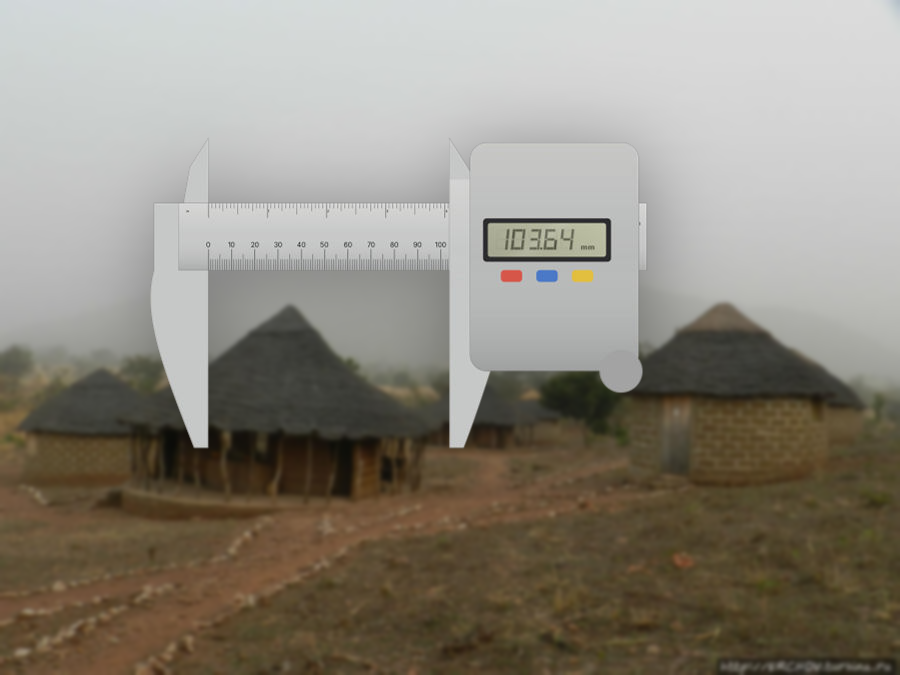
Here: 103.64mm
